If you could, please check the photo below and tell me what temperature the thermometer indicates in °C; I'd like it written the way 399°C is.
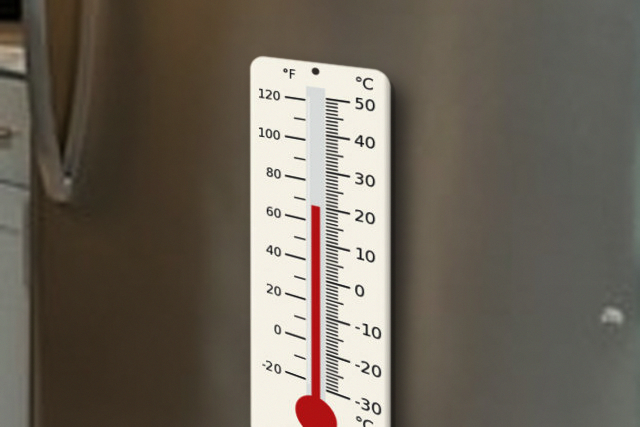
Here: 20°C
